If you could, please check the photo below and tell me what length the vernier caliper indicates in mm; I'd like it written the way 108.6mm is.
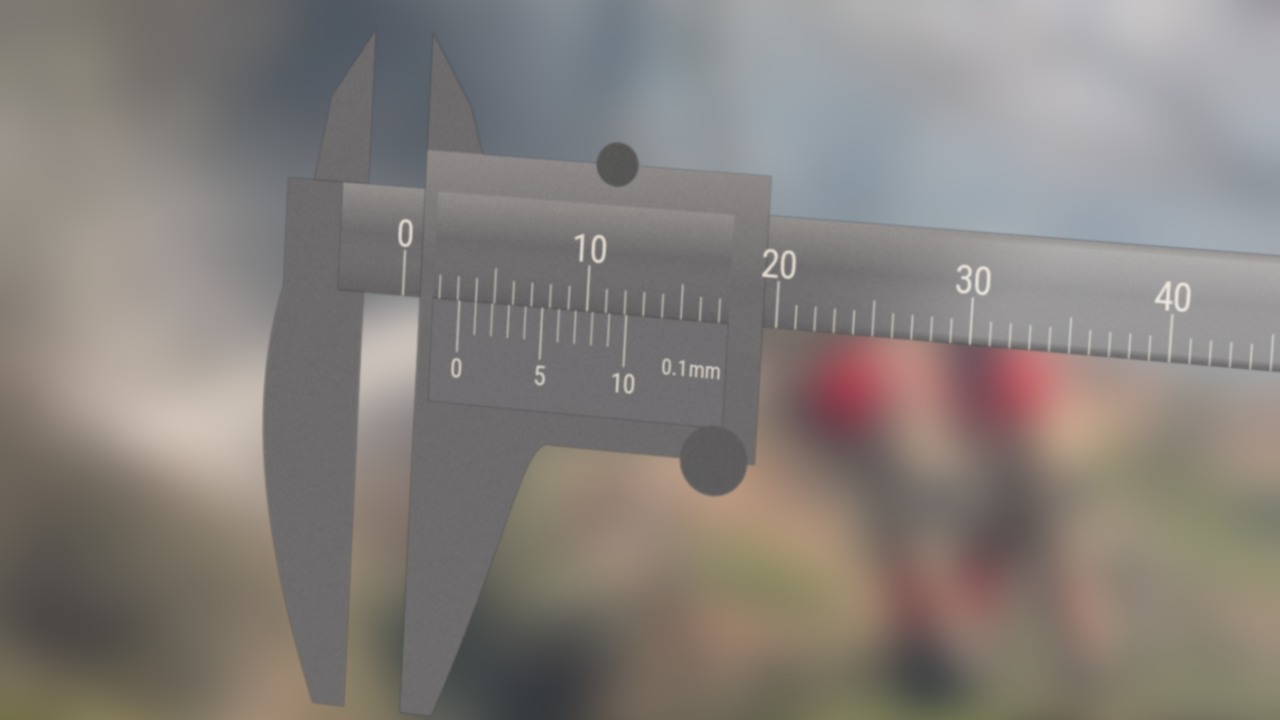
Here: 3.1mm
